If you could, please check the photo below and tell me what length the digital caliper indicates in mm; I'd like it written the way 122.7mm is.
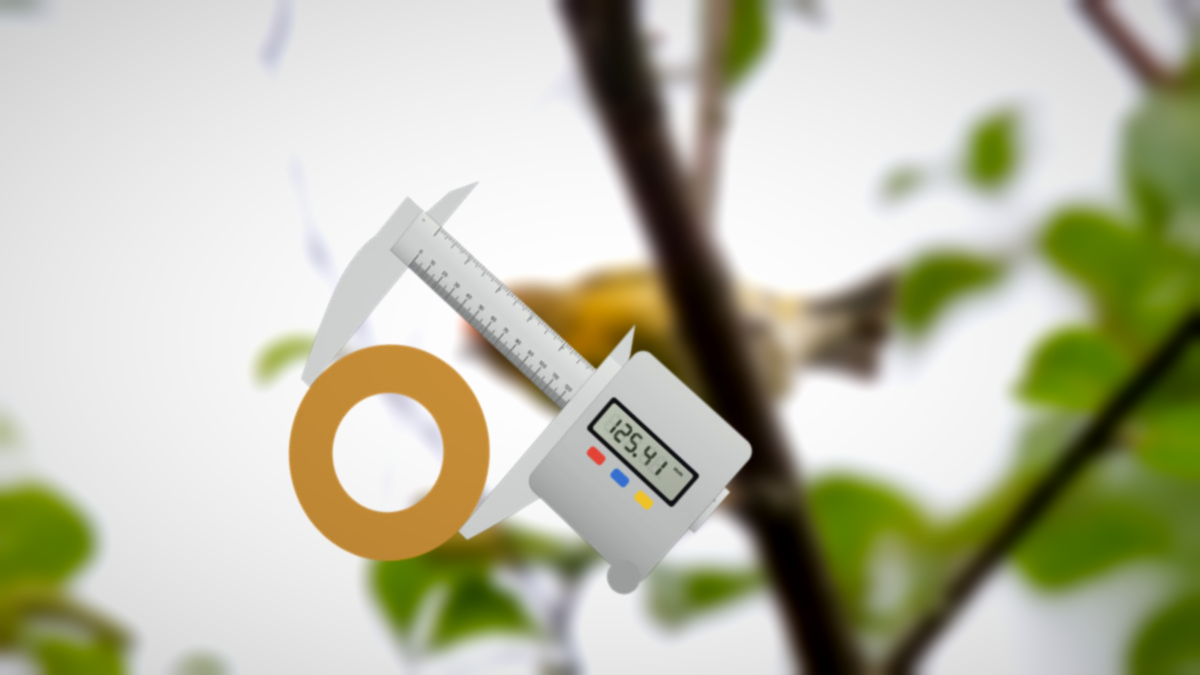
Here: 125.41mm
